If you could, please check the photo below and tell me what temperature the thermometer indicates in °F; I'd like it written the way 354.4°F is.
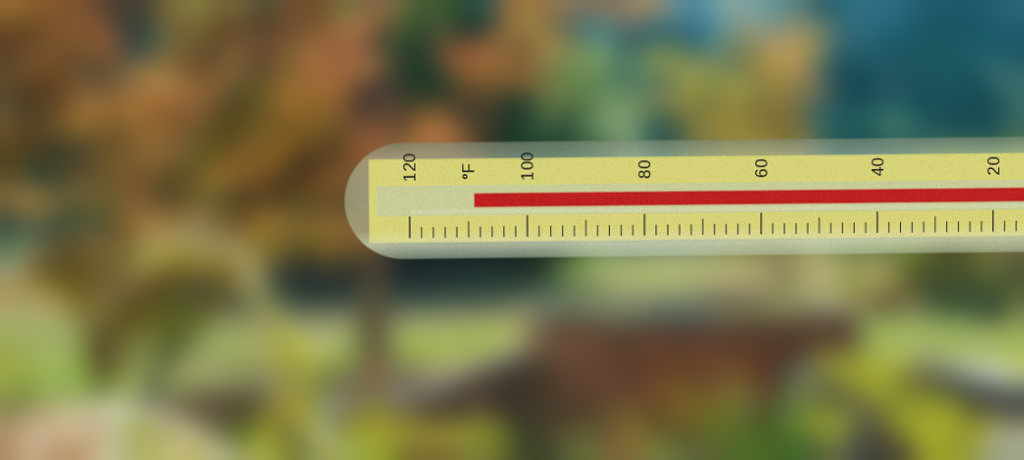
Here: 109°F
